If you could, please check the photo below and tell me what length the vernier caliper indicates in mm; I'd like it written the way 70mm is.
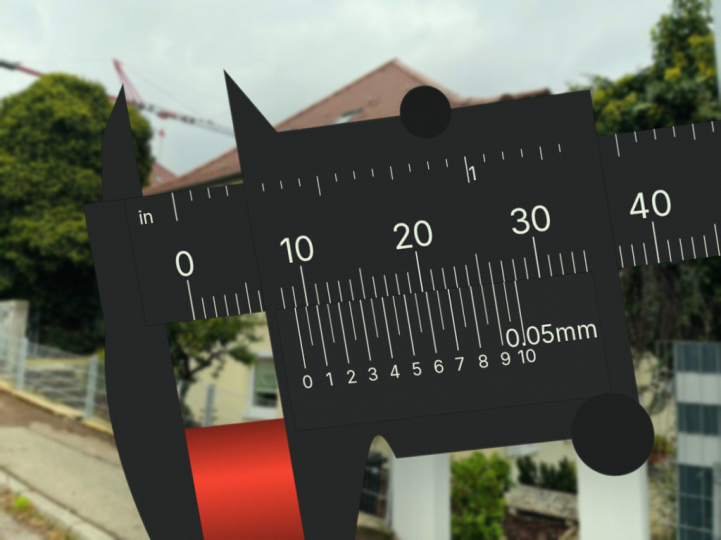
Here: 8.9mm
